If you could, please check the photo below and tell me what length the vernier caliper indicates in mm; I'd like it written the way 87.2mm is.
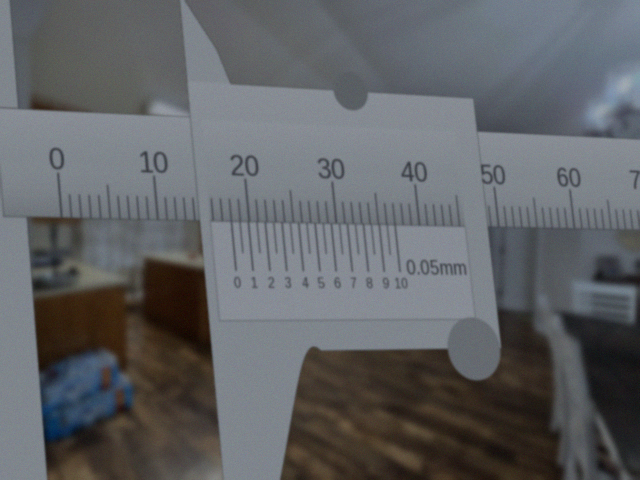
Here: 18.0mm
